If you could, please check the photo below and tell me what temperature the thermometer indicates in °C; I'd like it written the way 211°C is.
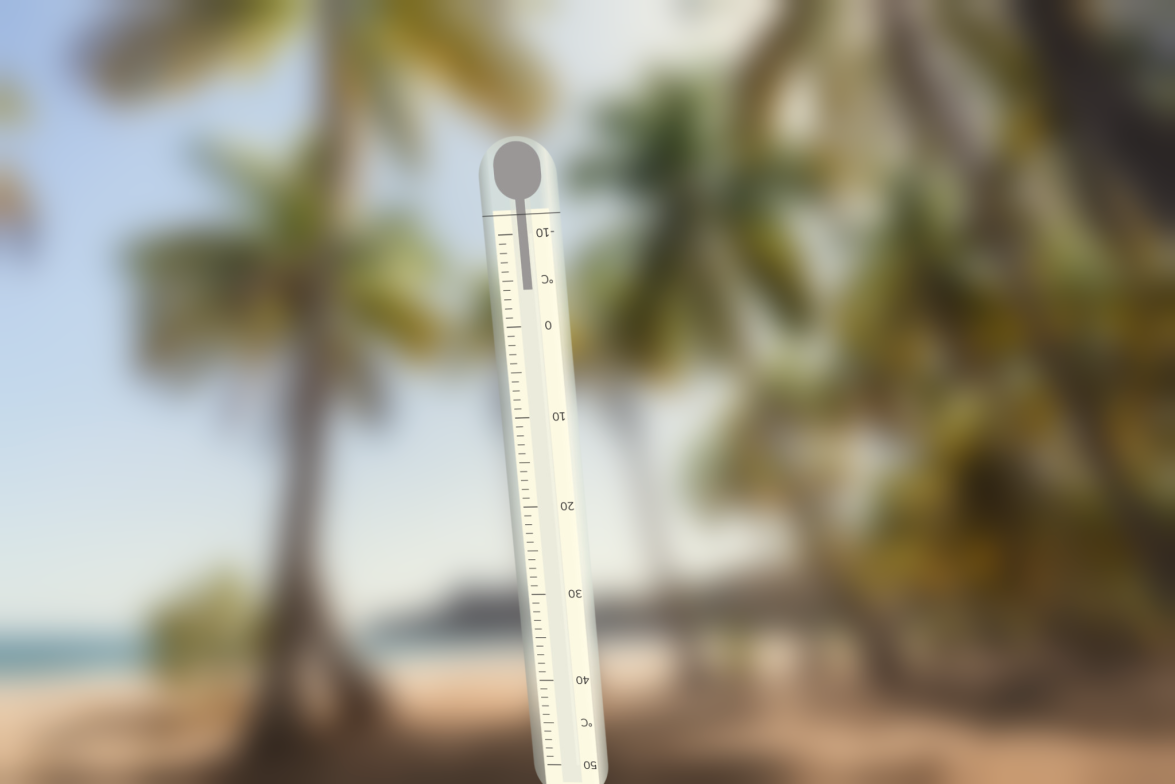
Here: -4°C
